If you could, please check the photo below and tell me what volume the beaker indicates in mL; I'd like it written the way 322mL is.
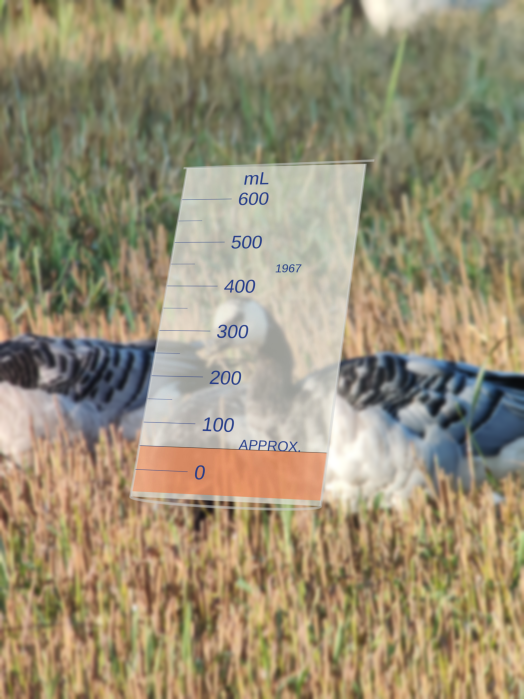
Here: 50mL
